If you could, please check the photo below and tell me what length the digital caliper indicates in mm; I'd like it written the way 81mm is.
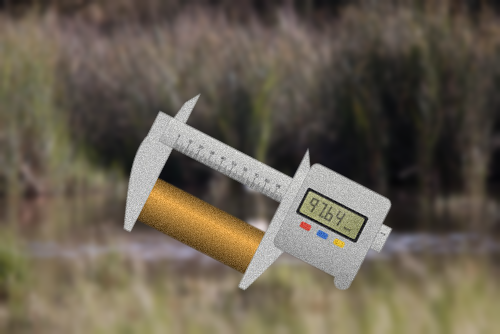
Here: 97.64mm
